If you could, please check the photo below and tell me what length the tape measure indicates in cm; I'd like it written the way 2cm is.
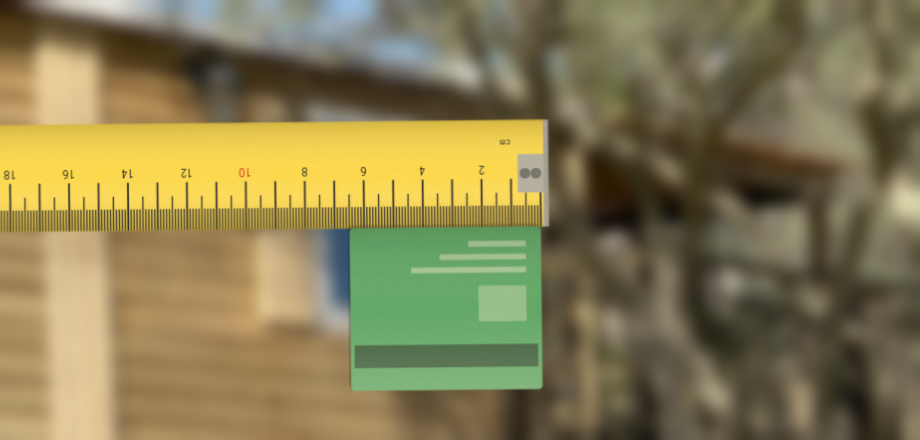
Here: 6.5cm
